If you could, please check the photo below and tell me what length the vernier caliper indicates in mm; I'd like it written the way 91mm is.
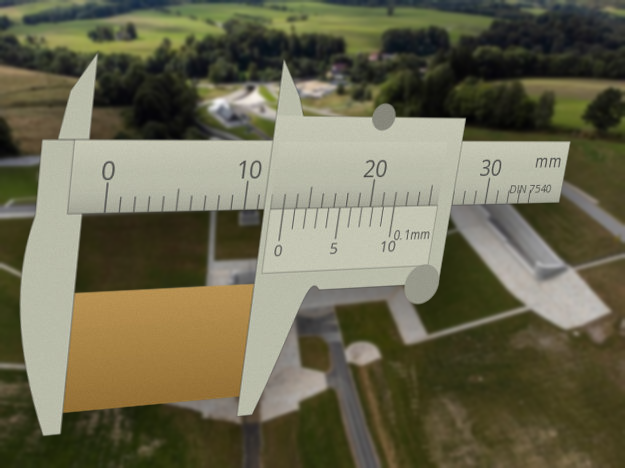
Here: 13.0mm
